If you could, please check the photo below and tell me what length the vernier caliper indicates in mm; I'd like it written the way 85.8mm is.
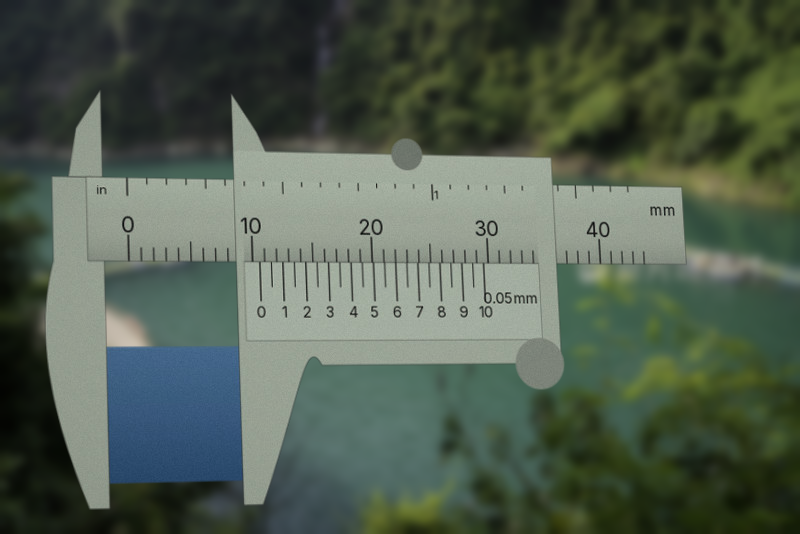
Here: 10.6mm
